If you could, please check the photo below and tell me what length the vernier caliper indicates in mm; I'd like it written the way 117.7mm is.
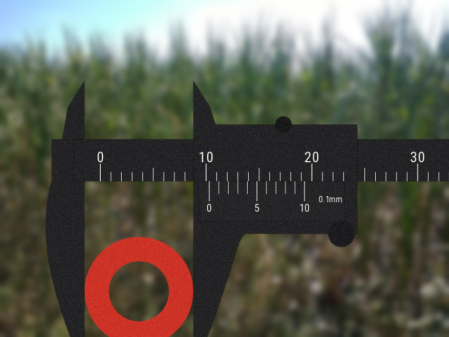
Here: 10.3mm
